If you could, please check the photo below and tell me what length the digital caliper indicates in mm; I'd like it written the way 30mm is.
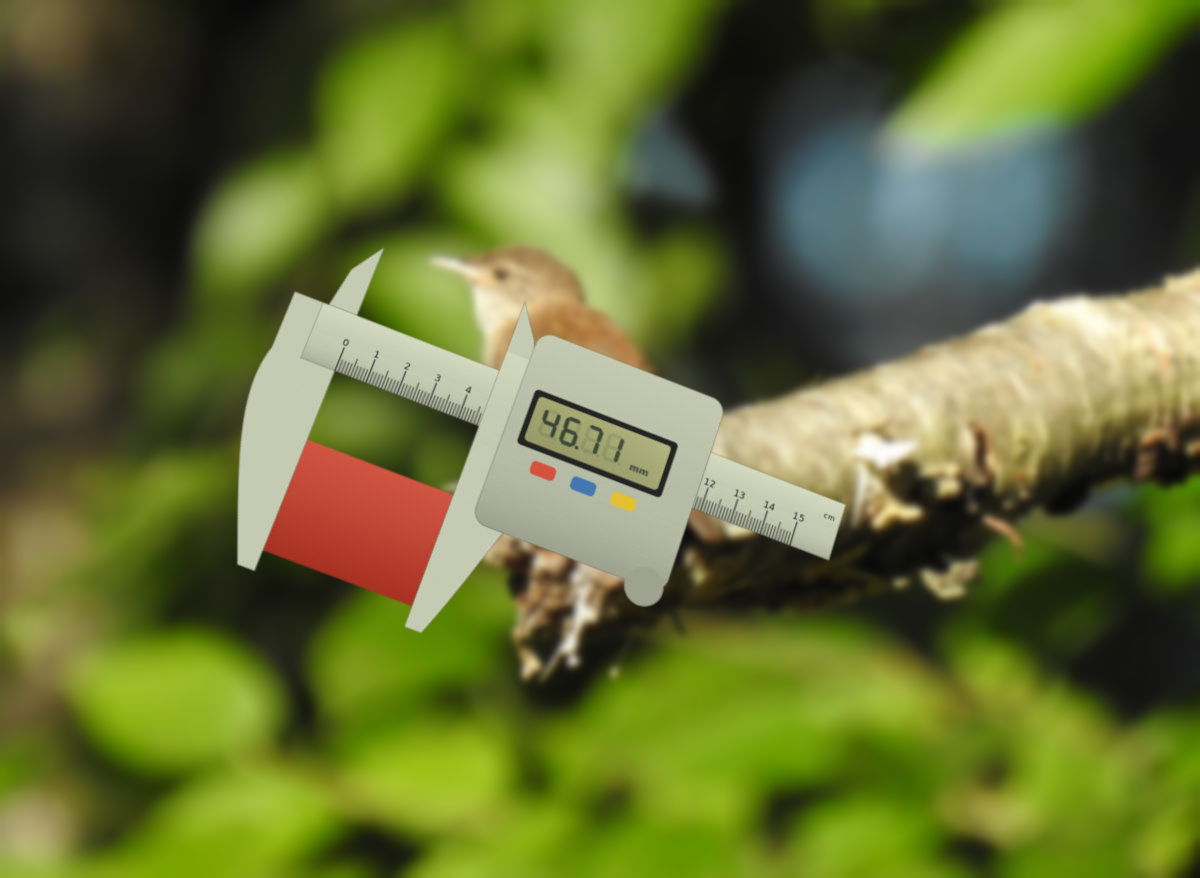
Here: 46.71mm
